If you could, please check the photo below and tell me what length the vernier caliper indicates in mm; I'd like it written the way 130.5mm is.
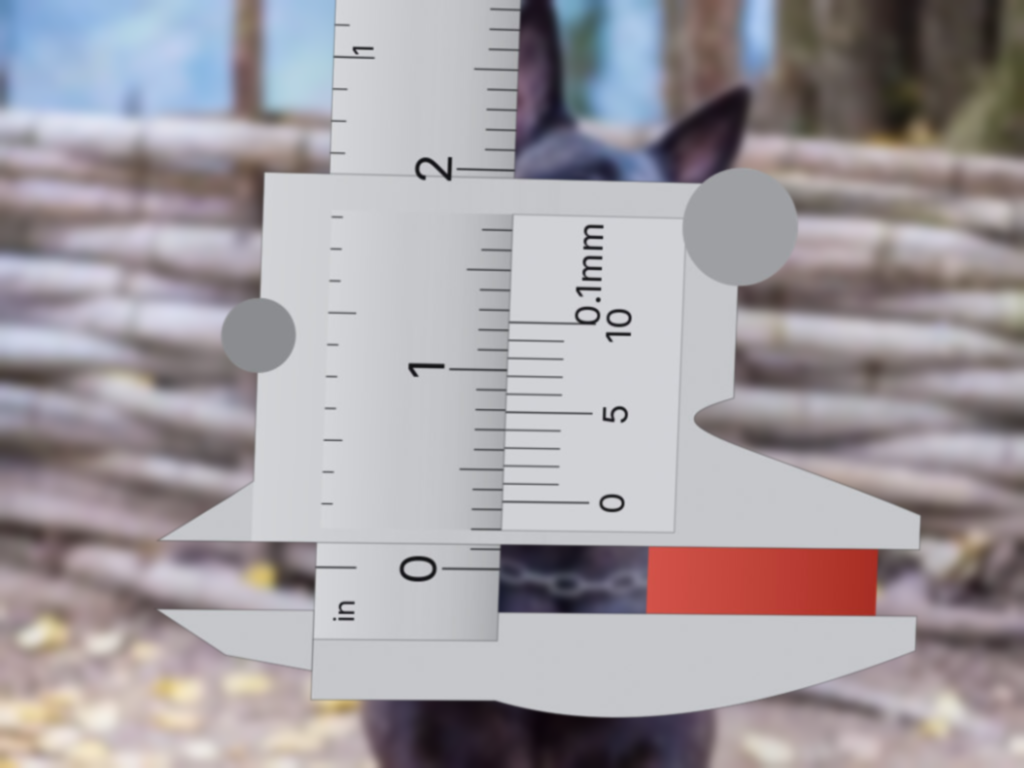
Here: 3.4mm
